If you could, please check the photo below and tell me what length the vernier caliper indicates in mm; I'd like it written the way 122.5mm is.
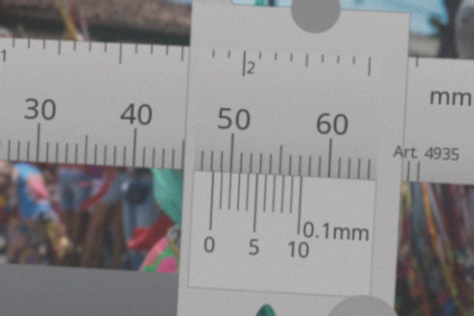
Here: 48.2mm
